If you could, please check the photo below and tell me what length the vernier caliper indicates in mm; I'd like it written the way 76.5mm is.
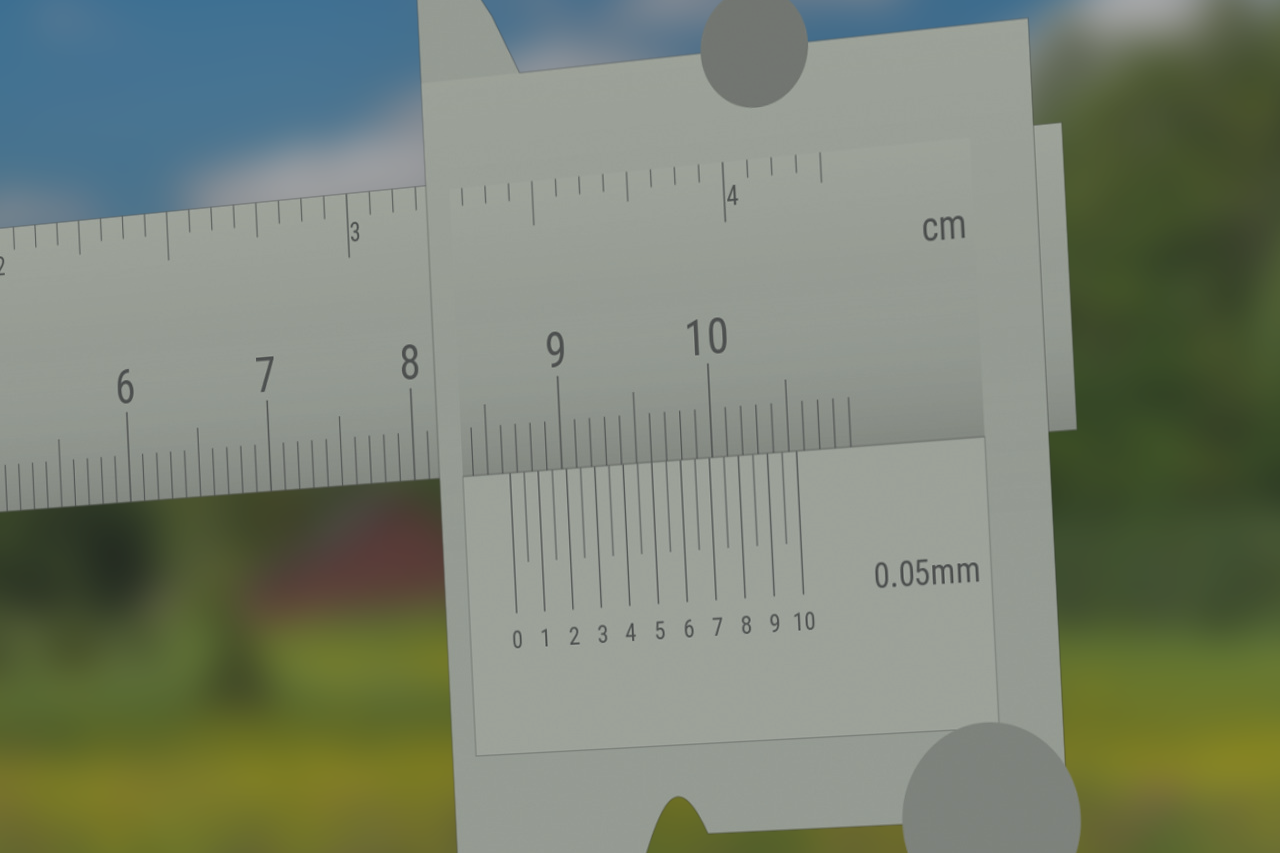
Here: 86.5mm
